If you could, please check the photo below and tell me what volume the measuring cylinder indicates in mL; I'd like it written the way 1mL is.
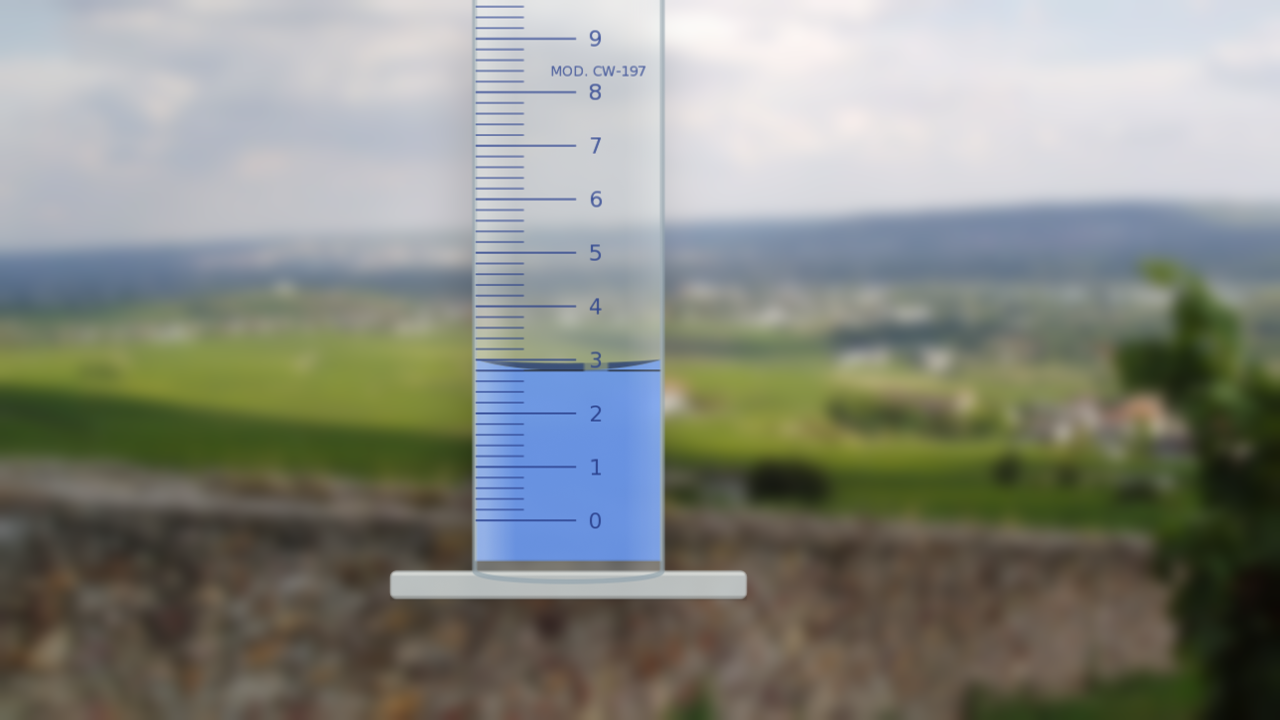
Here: 2.8mL
